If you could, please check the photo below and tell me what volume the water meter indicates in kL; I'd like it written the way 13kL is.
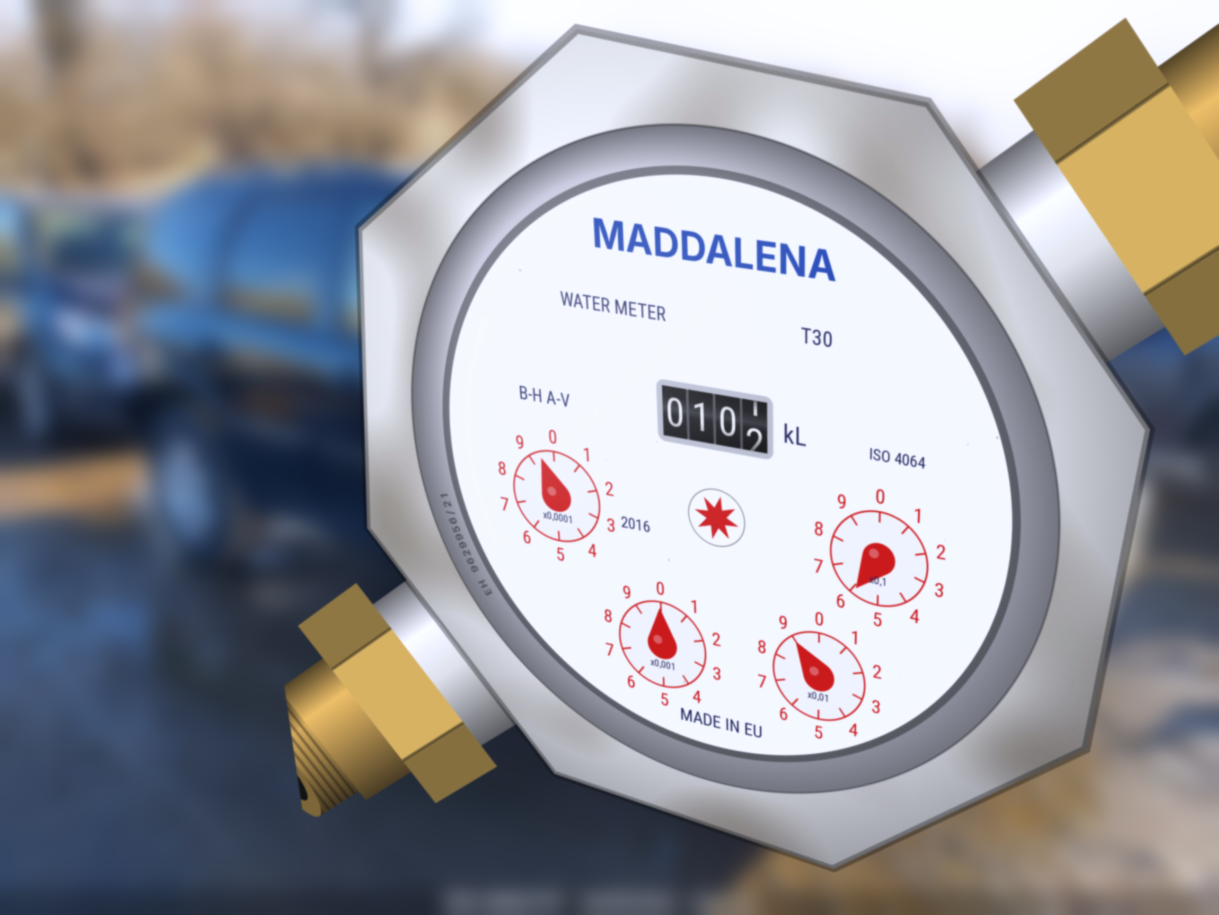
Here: 101.5899kL
